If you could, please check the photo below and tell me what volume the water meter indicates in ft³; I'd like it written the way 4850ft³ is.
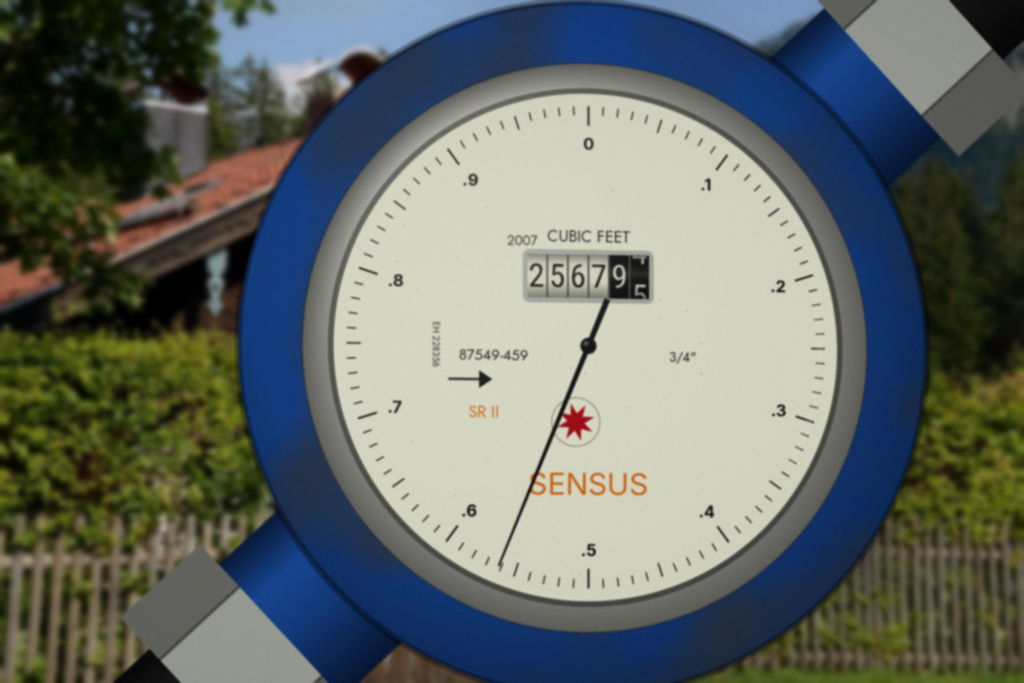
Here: 256794.56ft³
